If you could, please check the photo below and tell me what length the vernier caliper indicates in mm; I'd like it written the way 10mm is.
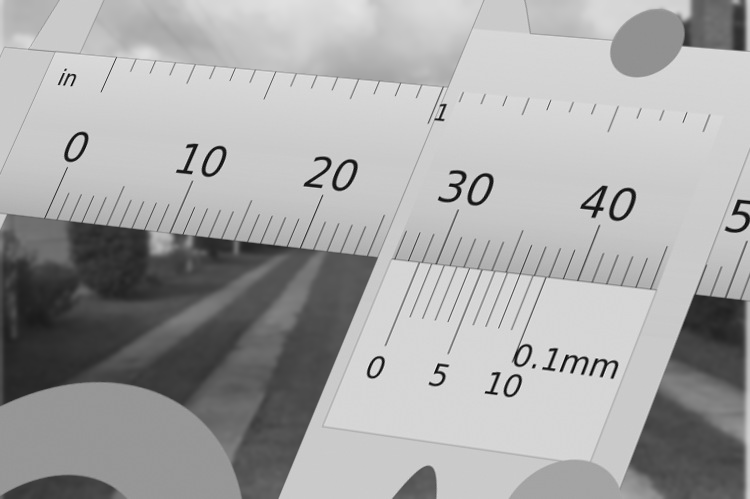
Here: 28.8mm
